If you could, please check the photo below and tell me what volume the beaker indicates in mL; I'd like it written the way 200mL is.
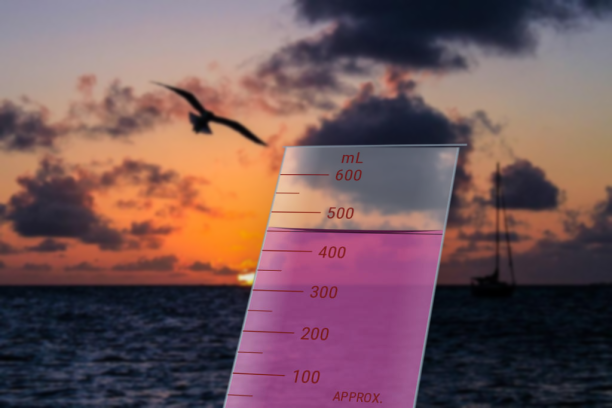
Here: 450mL
